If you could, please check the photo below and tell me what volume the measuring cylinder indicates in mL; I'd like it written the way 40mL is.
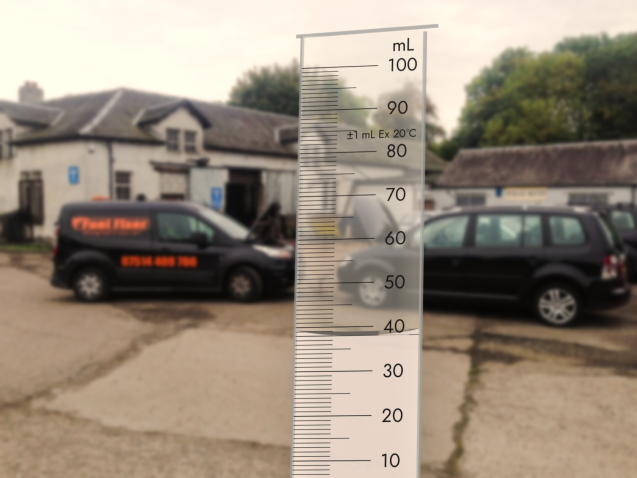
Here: 38mL
